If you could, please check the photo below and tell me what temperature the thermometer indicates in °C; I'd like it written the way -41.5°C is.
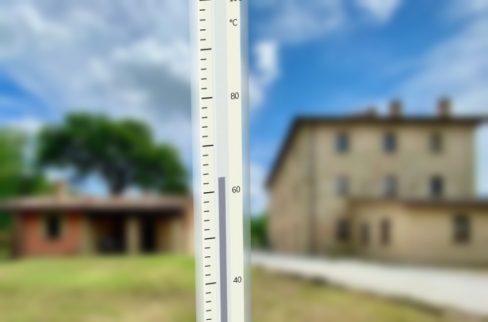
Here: 63°C
